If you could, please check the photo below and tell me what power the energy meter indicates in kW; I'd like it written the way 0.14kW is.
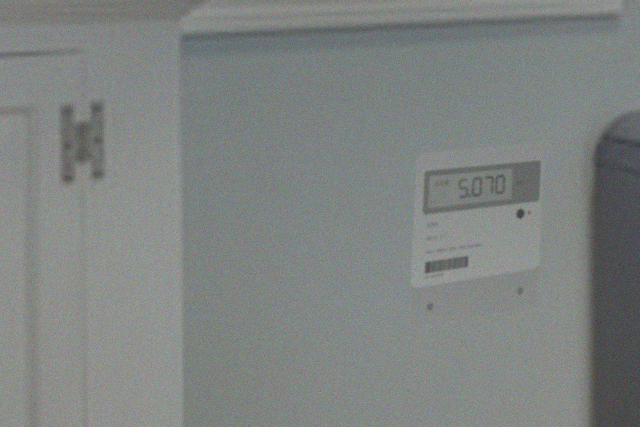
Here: 5.070kW
